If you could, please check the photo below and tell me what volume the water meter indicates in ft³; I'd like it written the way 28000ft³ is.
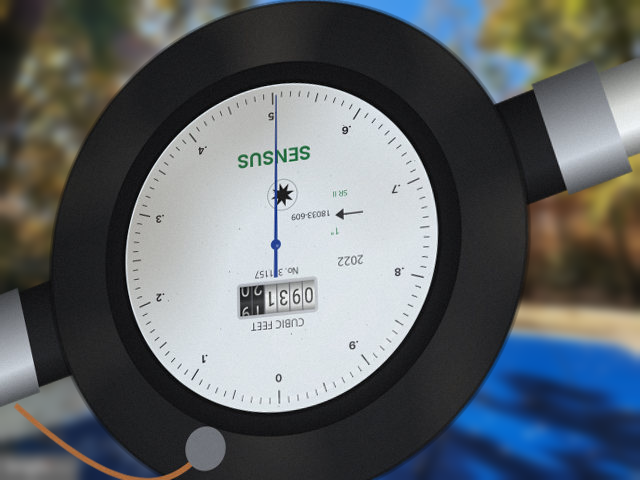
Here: 93119.50ft³
